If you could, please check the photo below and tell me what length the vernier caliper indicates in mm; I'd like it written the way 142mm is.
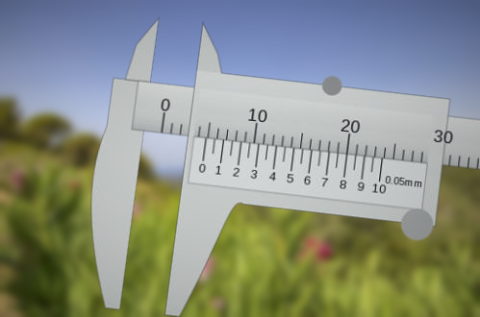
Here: 4.8mm
